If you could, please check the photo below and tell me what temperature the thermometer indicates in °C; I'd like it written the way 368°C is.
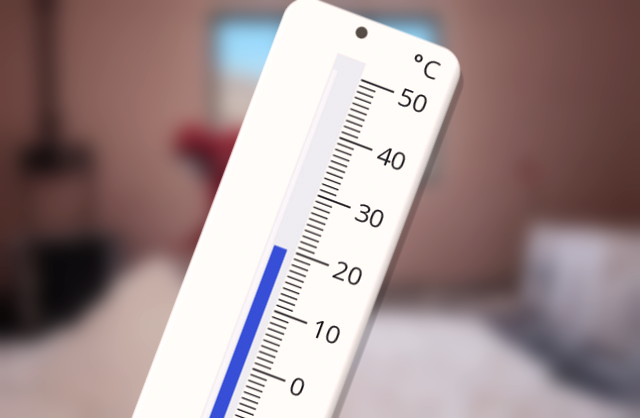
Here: 20°C
